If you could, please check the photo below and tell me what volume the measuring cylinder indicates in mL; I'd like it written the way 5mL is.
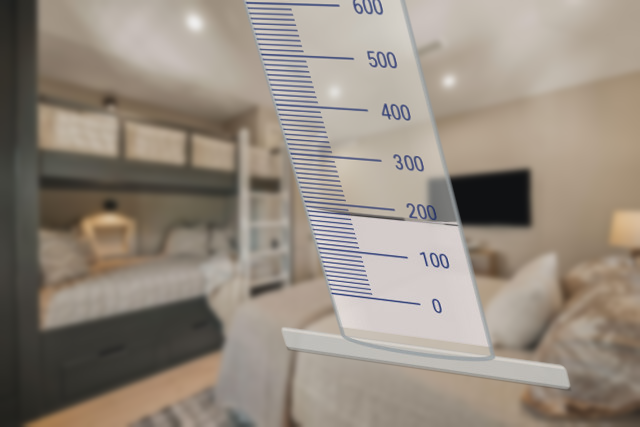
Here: 180mL
